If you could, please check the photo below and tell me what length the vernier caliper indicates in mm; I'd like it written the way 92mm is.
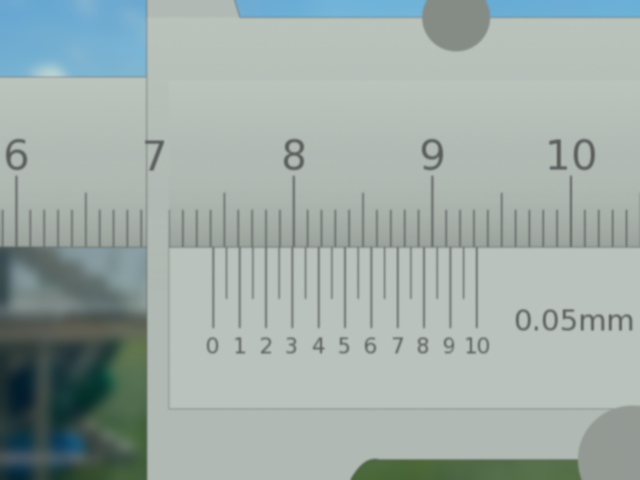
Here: 74.2mm
